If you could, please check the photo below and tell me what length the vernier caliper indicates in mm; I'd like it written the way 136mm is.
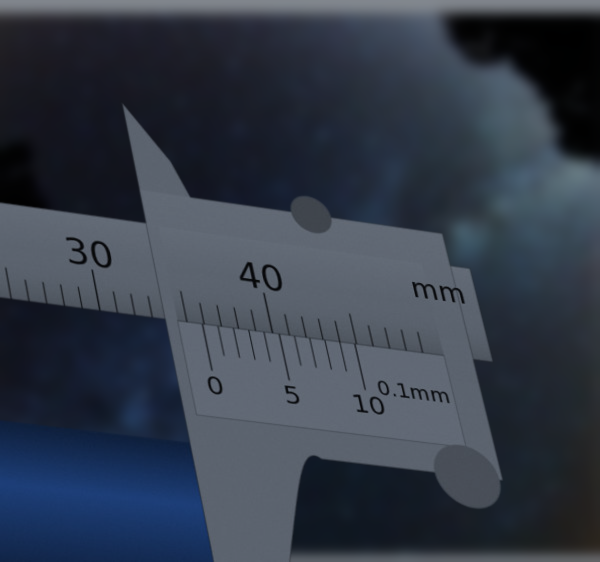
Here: 35.9mm
